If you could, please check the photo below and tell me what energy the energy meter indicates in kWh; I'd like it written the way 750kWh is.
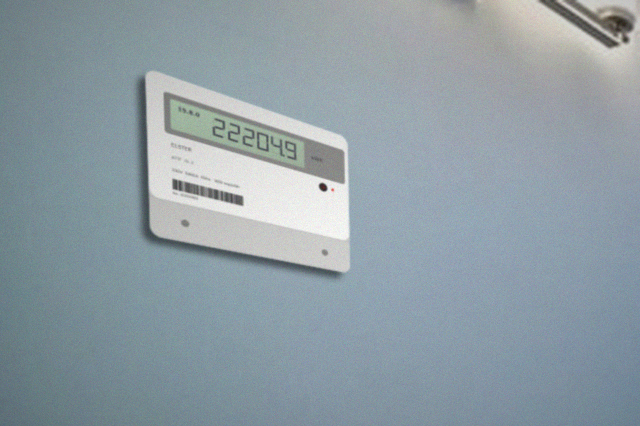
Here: 22204.9kWh
